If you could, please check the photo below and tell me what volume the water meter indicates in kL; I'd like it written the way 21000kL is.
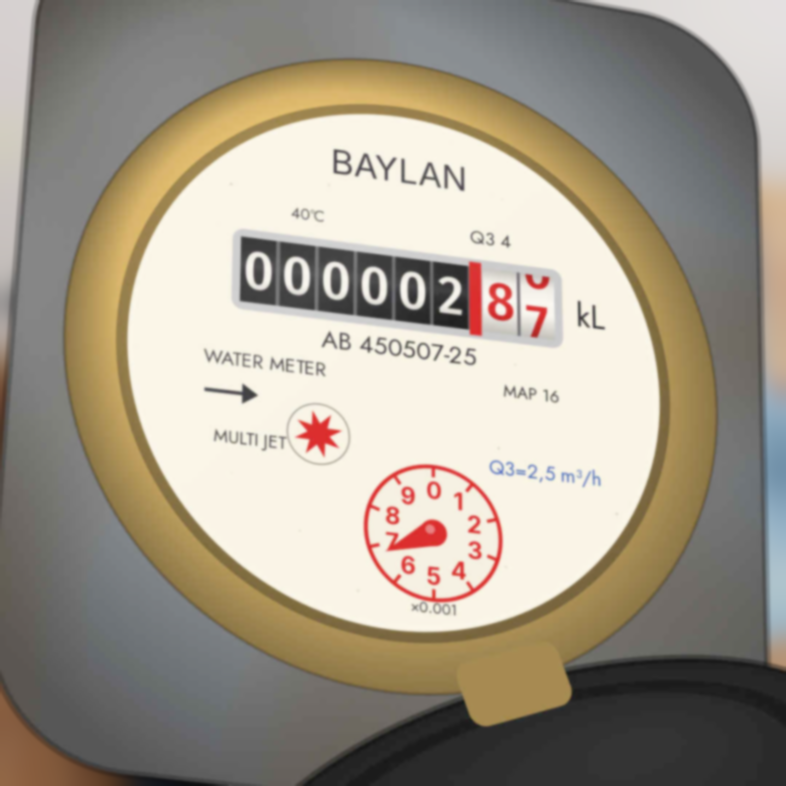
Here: 2.866kL
